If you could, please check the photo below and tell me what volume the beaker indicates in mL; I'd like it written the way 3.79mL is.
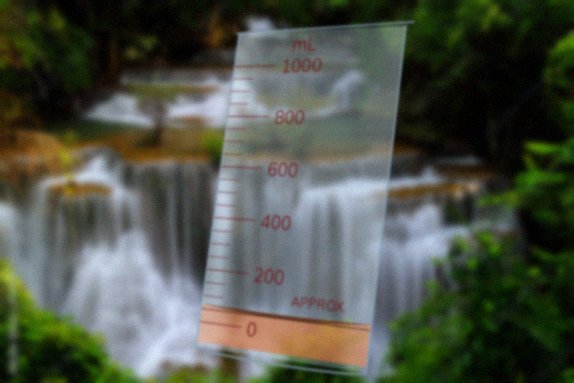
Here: 50mL
